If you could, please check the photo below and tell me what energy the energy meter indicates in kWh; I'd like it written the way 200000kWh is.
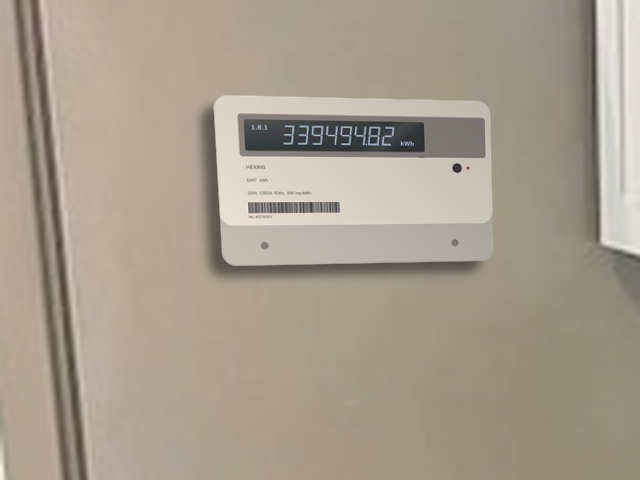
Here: 339494.82kWh
